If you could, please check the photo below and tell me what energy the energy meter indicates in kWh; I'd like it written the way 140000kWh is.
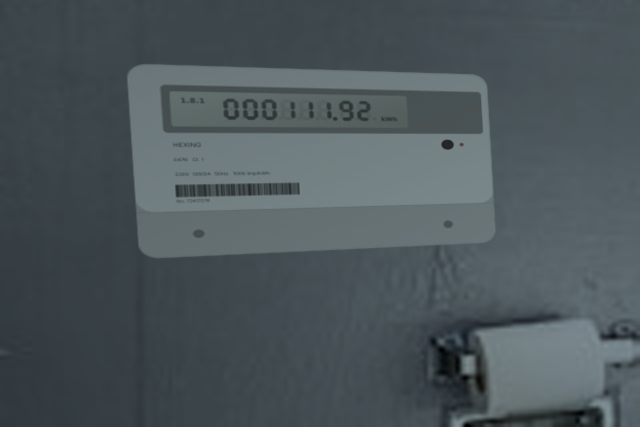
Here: 111.92kWh
